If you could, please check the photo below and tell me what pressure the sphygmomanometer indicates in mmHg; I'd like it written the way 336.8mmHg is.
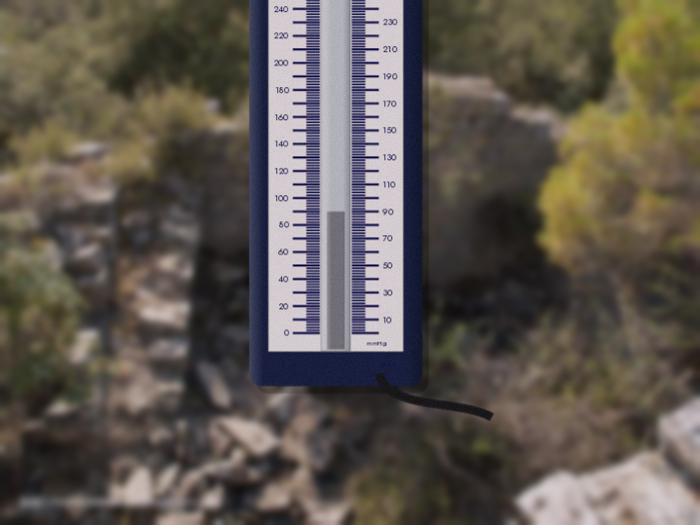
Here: 90mmHg
